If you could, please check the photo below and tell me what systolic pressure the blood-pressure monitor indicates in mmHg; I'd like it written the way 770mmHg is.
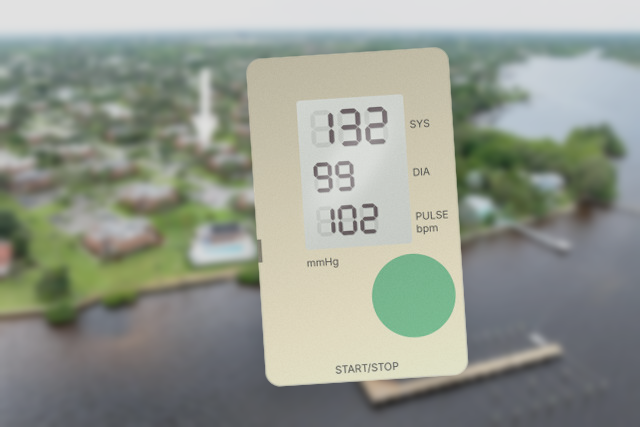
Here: 132mmHg
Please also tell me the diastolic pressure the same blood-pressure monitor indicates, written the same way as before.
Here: 99mmHg
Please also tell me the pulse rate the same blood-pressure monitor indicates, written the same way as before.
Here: 102bpm
